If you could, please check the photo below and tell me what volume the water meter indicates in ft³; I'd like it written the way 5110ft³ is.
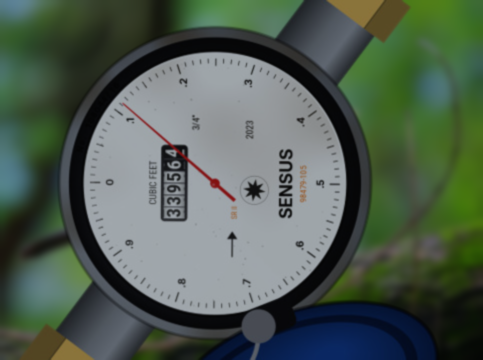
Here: 339564.11ft³
